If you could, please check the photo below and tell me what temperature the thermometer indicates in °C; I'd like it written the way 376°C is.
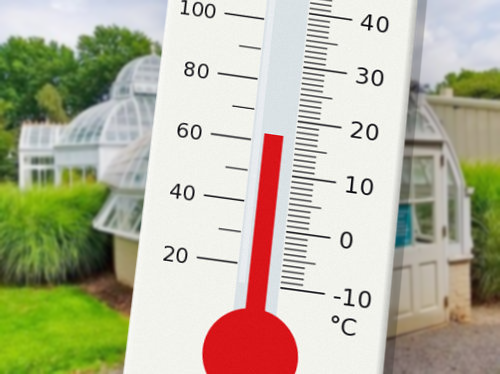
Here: 17°C
